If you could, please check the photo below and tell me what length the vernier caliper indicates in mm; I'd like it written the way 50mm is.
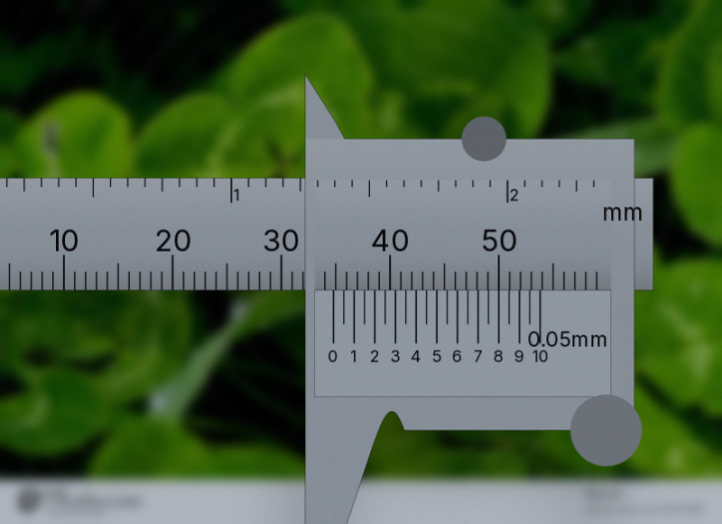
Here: 34.8mm
